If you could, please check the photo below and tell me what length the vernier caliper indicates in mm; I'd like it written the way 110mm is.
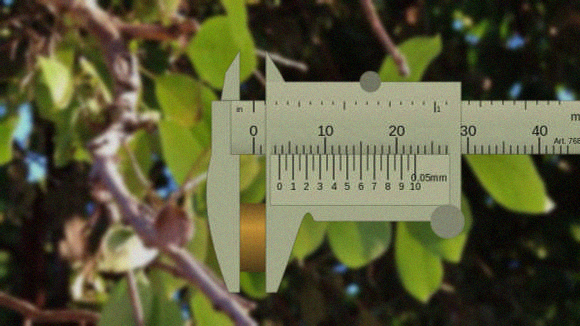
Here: 3.6mm
